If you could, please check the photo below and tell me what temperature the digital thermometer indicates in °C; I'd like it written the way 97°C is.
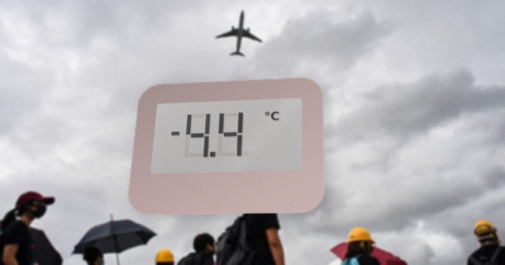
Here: -4.4°C
